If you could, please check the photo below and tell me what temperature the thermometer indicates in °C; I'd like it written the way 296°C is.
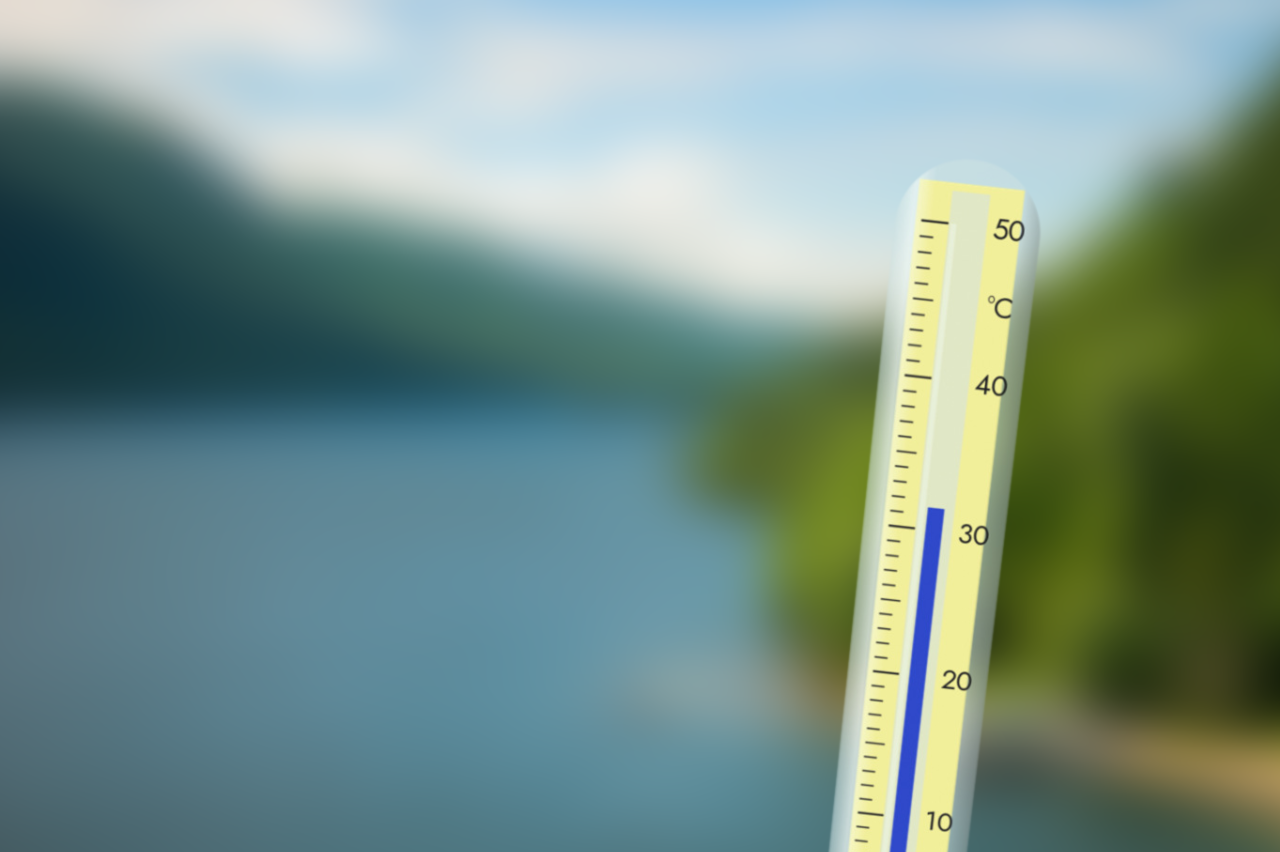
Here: 31.5°C
